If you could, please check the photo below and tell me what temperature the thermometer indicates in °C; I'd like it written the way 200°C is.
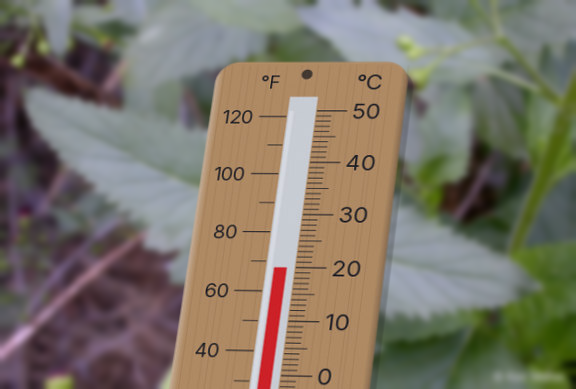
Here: 20°C
